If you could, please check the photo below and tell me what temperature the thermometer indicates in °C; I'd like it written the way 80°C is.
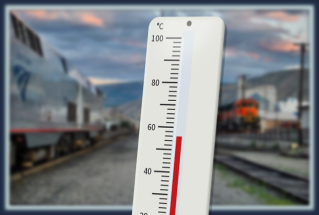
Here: 56°C
